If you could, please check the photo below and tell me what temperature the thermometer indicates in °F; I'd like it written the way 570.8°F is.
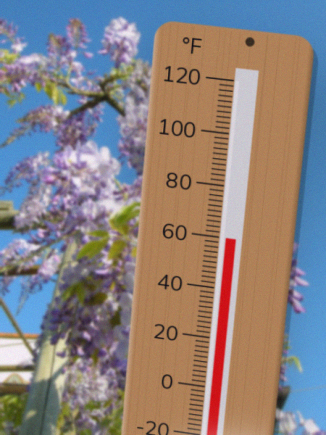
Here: 60°F
